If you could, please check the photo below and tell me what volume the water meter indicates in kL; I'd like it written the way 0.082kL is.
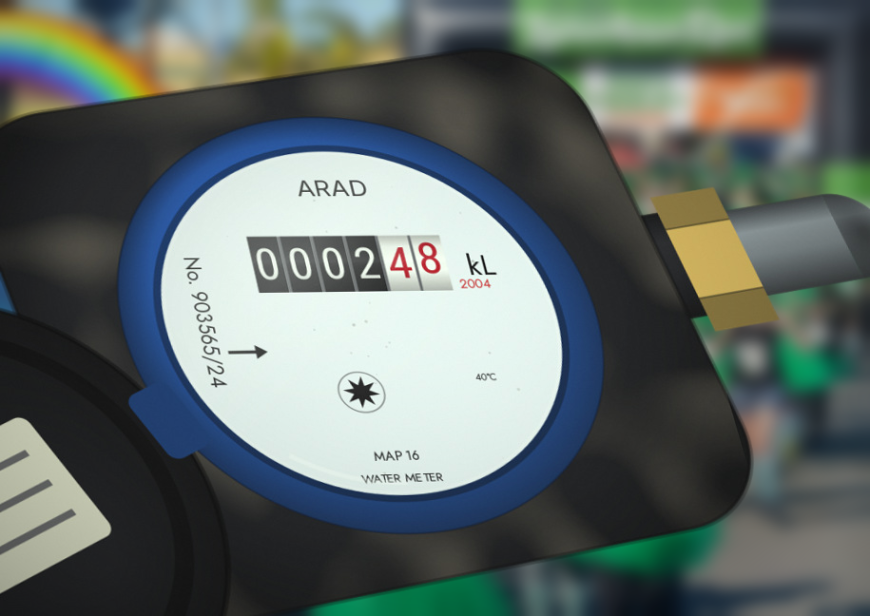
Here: 2.48kL
